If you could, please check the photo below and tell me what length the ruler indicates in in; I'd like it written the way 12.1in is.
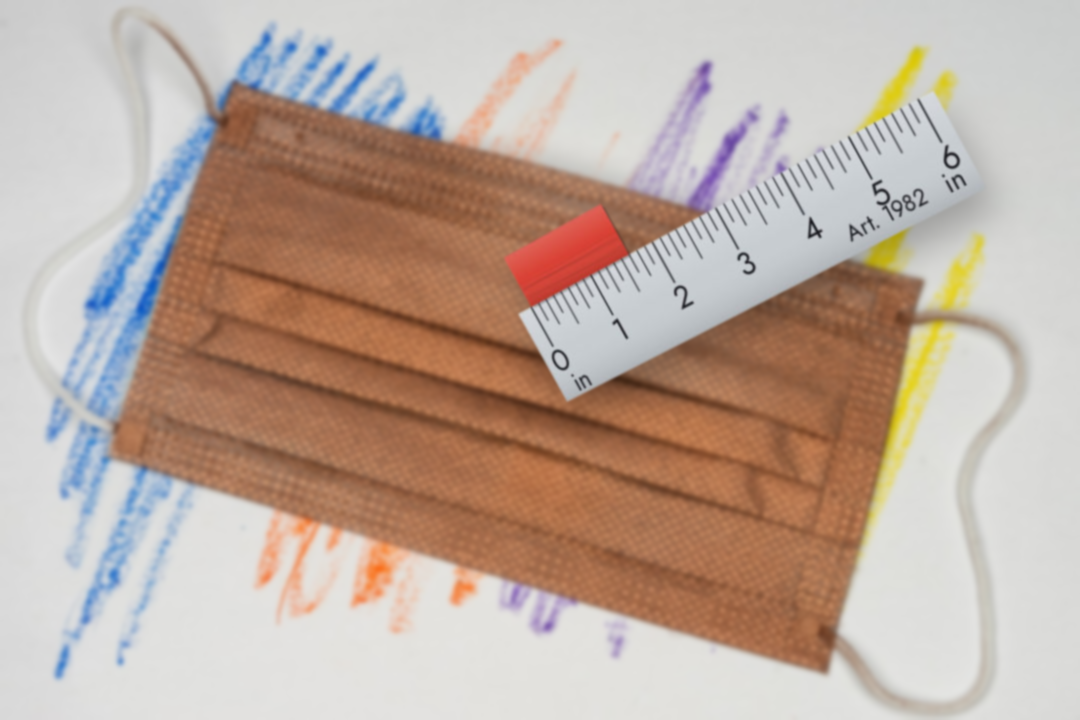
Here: 1.625in
